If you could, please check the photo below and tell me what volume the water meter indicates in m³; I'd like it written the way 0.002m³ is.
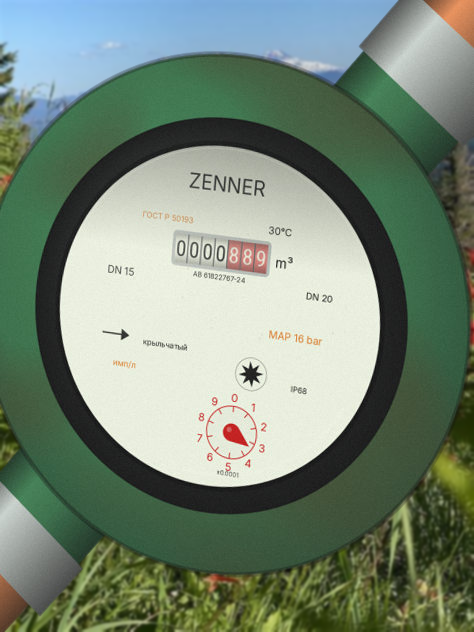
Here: 0.8893m³
